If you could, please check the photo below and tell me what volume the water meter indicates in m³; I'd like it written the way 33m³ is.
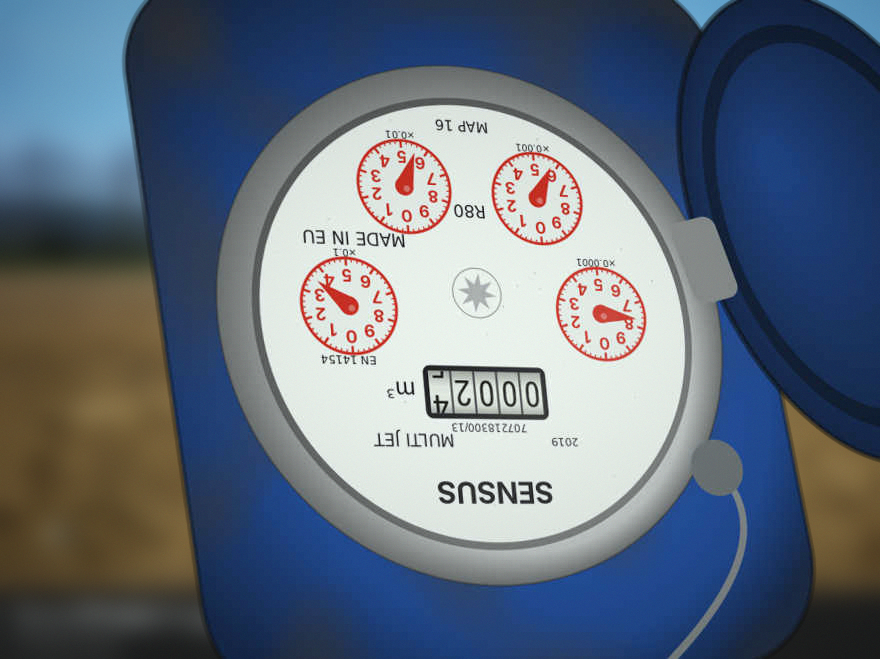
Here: 24.3557m³
